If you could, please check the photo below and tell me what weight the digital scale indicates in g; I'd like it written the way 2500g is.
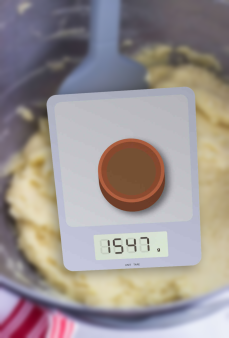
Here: 1547g
